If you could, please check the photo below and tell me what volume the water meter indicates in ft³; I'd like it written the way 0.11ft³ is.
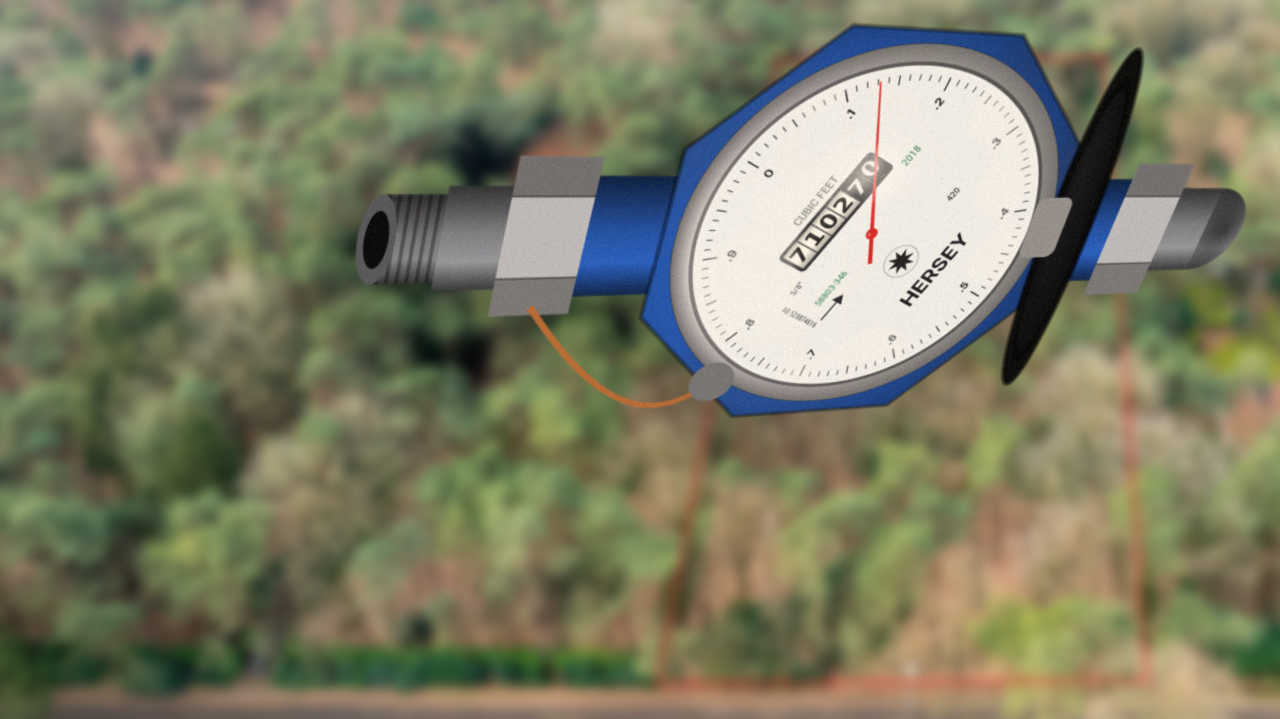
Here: 710270.13ft³
